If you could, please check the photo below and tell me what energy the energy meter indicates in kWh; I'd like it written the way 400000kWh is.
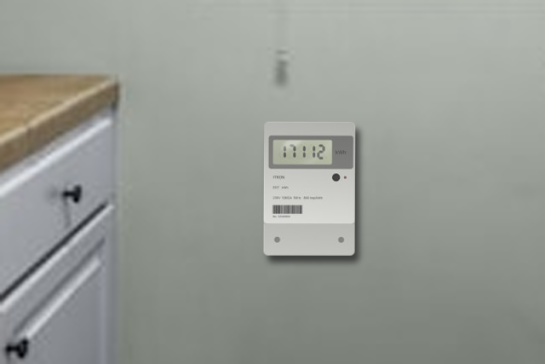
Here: 17112kWh
